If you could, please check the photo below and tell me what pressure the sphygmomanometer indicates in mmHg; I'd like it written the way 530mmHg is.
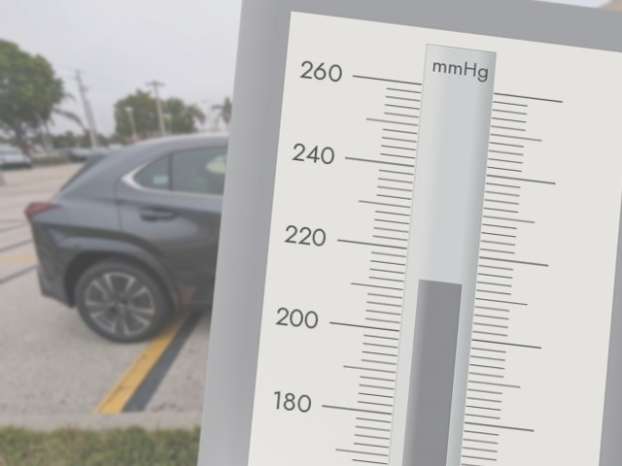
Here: 213mmHg
